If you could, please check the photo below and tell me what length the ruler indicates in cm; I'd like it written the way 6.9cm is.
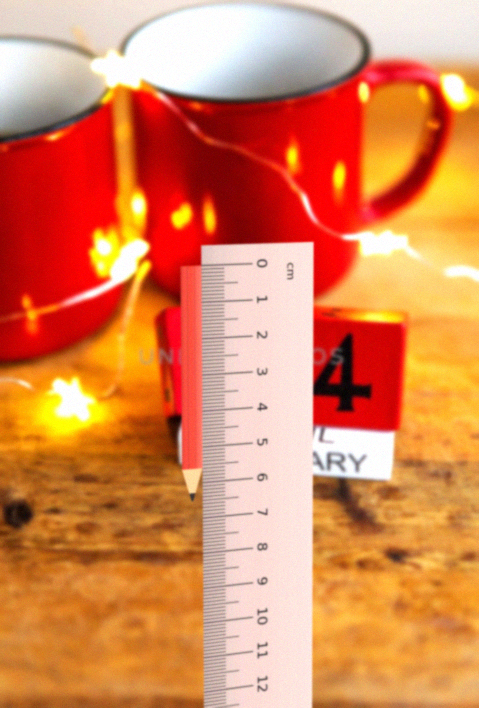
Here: 6.5cm
